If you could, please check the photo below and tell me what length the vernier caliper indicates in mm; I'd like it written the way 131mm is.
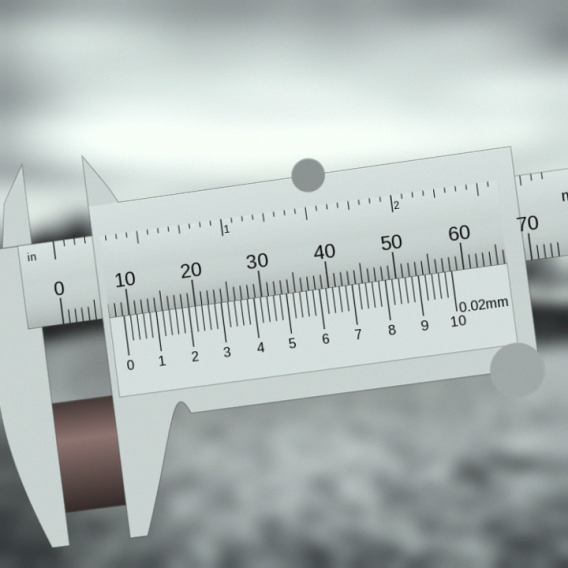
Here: 9.2mm
